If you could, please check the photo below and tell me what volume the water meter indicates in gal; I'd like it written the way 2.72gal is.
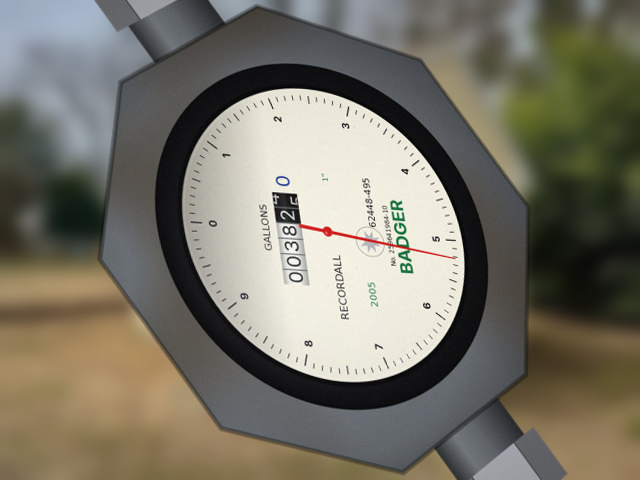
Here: 38245.2gal
